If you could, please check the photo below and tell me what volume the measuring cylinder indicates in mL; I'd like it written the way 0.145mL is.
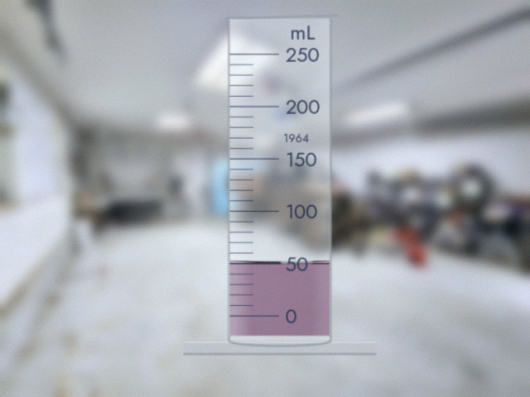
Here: 50mL
